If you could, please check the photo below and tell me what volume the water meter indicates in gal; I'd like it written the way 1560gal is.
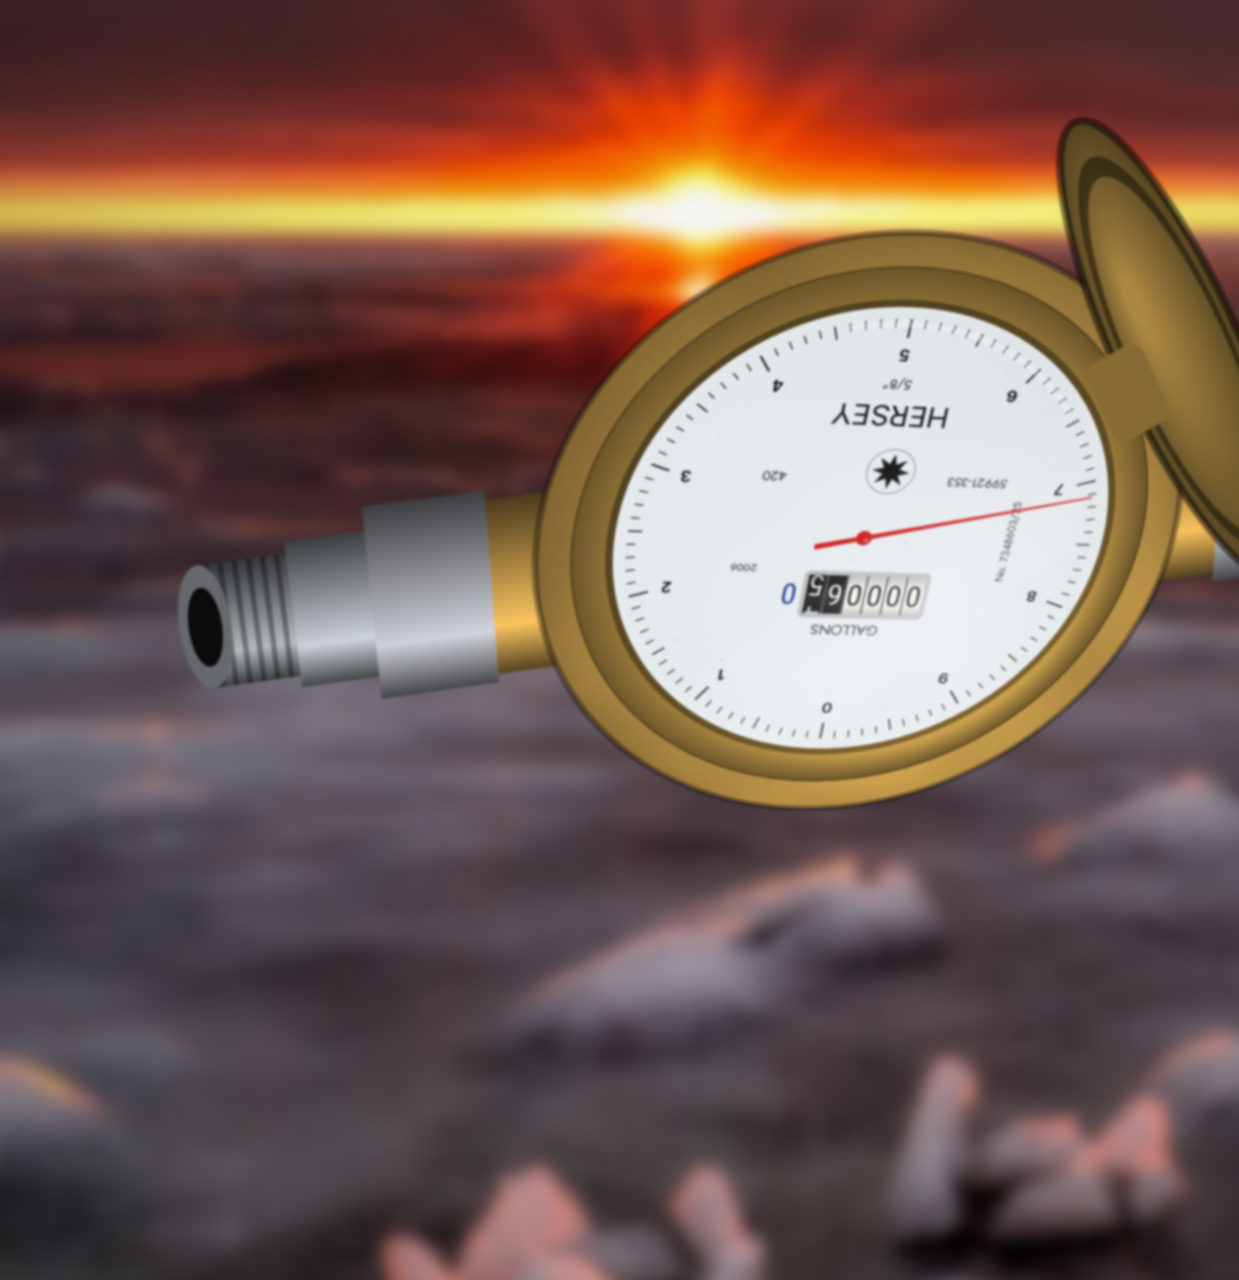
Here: 647.1gal
